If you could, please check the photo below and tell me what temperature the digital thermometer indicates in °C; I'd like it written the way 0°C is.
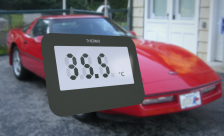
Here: 35.5°C
